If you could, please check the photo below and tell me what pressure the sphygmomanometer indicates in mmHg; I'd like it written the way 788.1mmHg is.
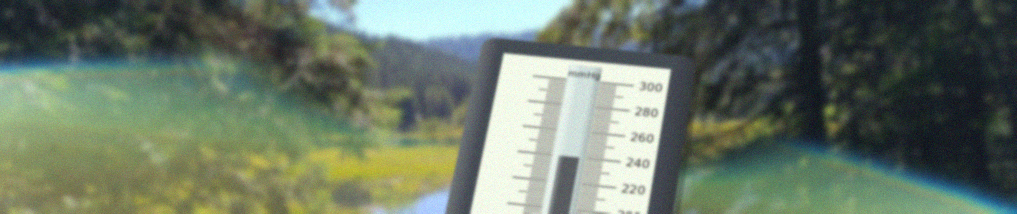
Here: 240mmHg
